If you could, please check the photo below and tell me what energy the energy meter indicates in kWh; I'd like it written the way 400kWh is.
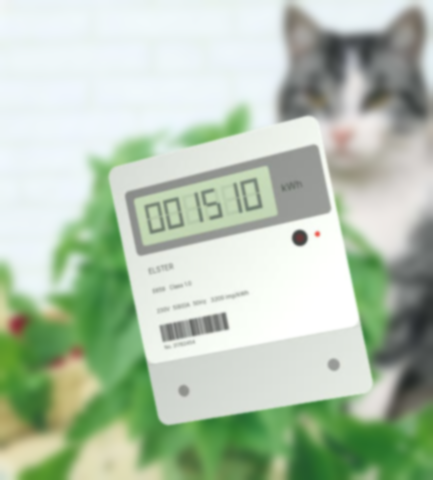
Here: 1510kWh
